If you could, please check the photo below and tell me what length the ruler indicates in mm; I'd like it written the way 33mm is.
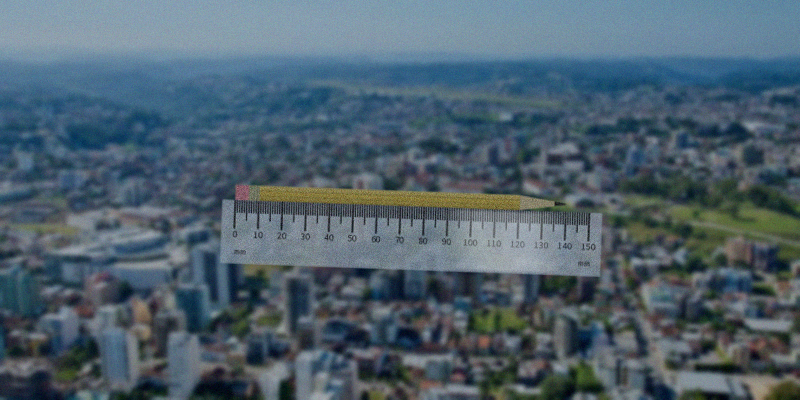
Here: 140mm
